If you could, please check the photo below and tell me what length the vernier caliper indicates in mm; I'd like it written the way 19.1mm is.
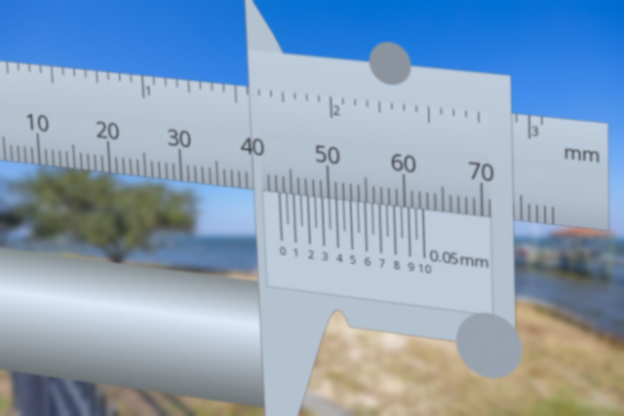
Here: 43.4mm
